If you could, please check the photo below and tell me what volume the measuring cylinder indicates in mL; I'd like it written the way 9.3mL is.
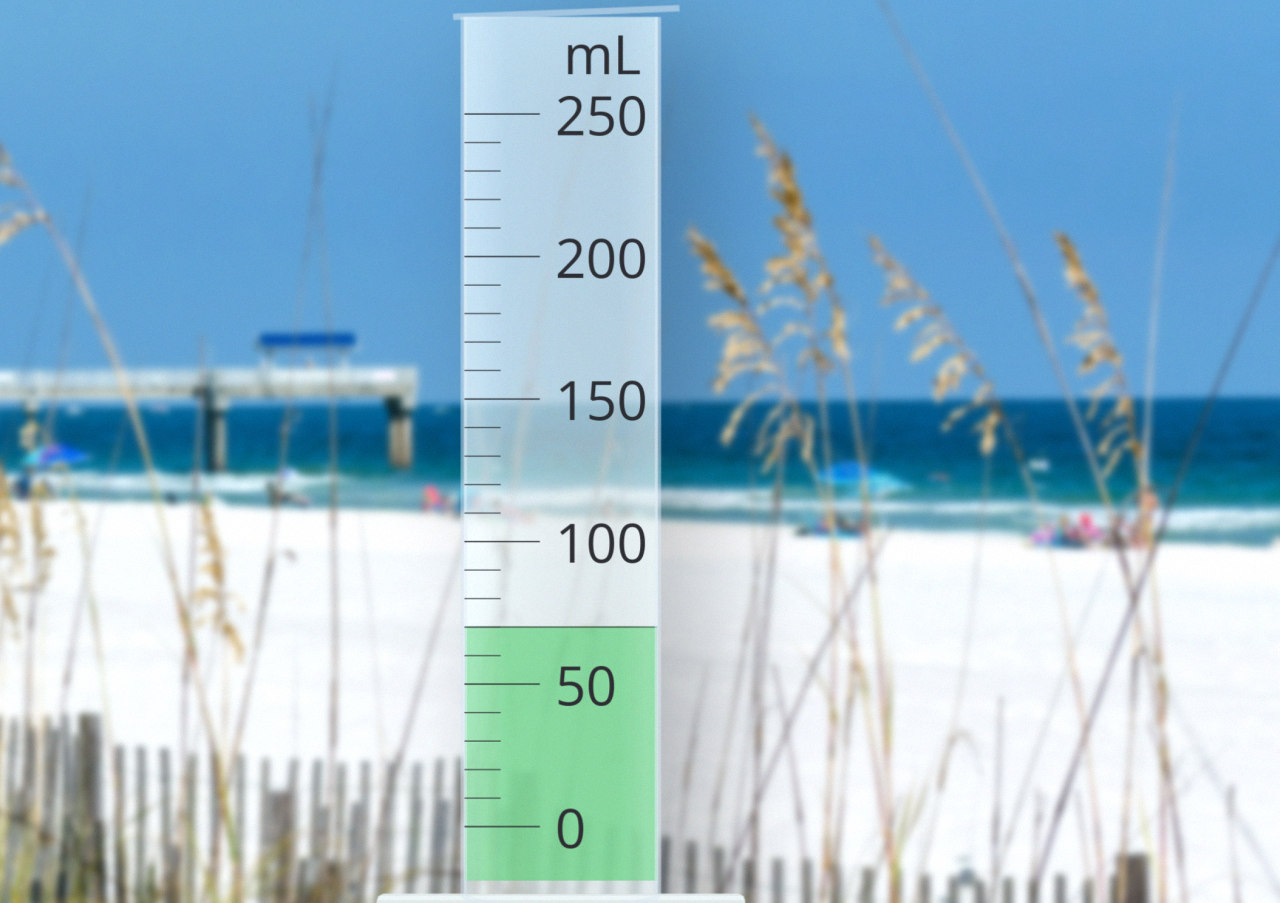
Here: 70mL
